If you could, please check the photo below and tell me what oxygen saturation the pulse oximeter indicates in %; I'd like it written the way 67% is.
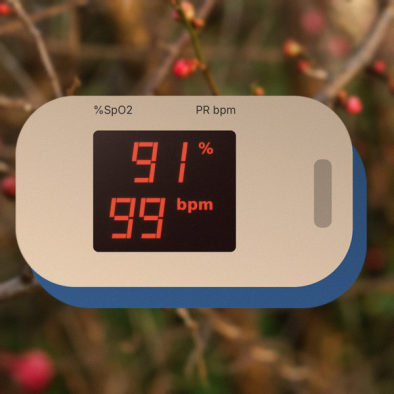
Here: 91%
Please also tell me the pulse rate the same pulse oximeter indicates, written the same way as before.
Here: 99bpm
